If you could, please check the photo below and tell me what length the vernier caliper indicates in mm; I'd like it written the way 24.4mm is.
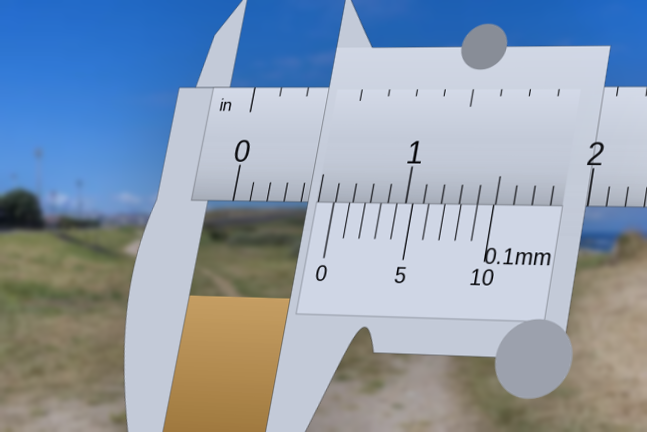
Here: 5.9mm
